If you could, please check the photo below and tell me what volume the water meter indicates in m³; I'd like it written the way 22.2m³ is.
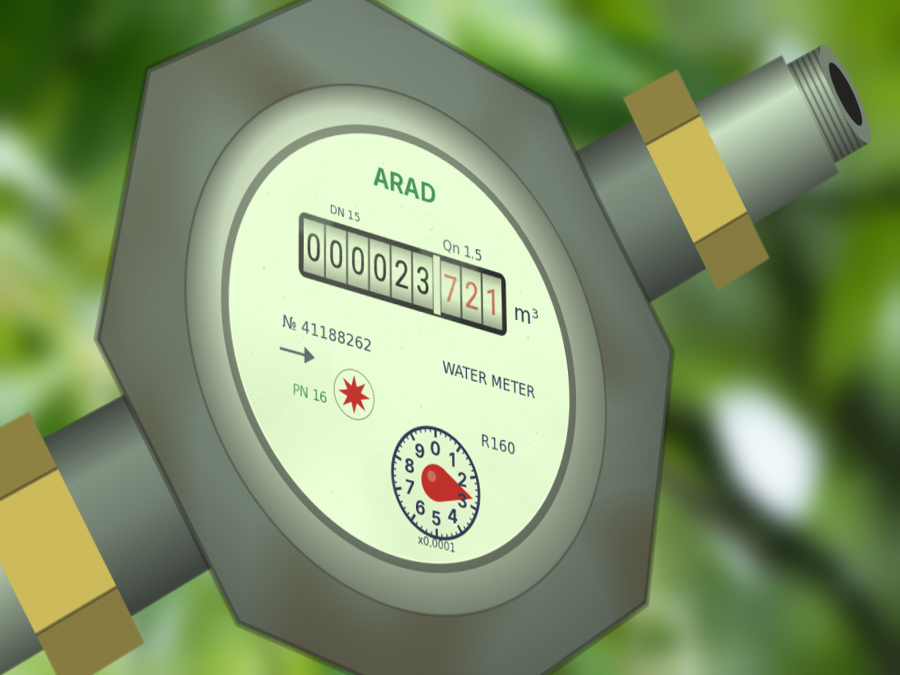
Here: 23.7212m³
